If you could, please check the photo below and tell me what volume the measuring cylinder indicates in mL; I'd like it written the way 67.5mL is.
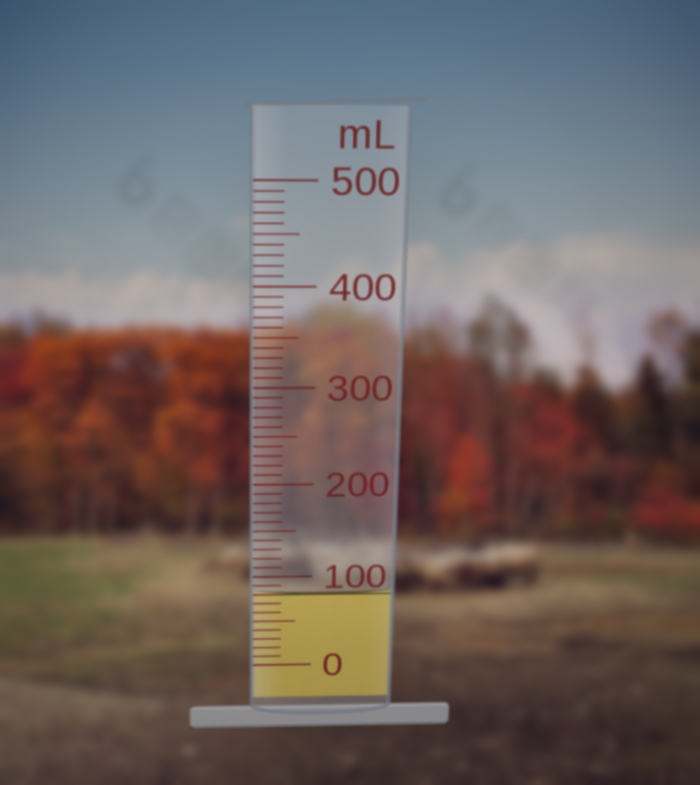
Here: 80mL
